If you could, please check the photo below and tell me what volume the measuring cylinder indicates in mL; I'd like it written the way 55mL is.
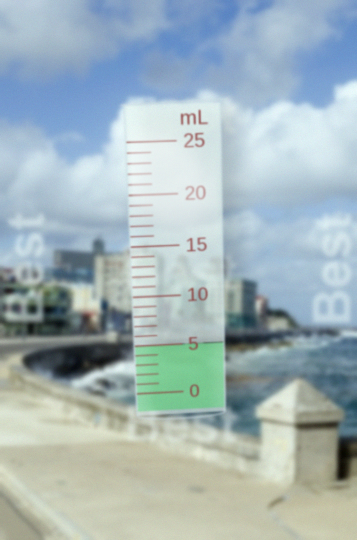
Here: 5mL
